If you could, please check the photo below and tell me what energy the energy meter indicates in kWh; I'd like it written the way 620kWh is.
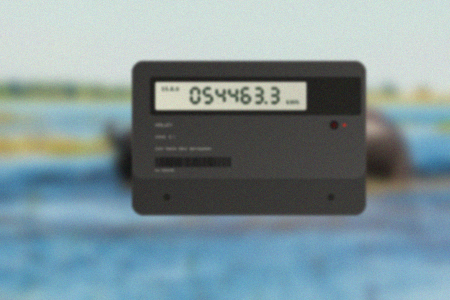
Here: 54463.3kWh
